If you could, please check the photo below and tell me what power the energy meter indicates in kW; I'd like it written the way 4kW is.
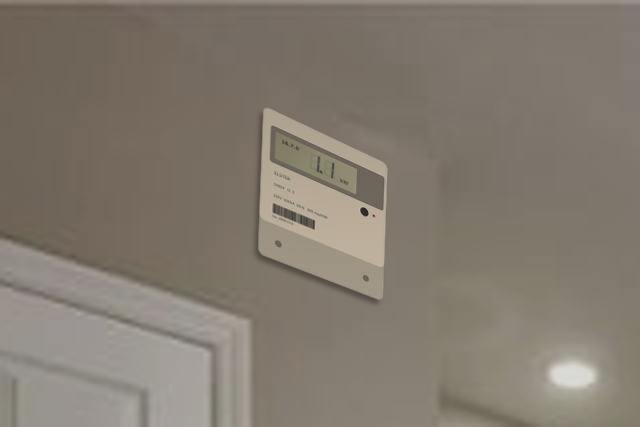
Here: 1.1kW
